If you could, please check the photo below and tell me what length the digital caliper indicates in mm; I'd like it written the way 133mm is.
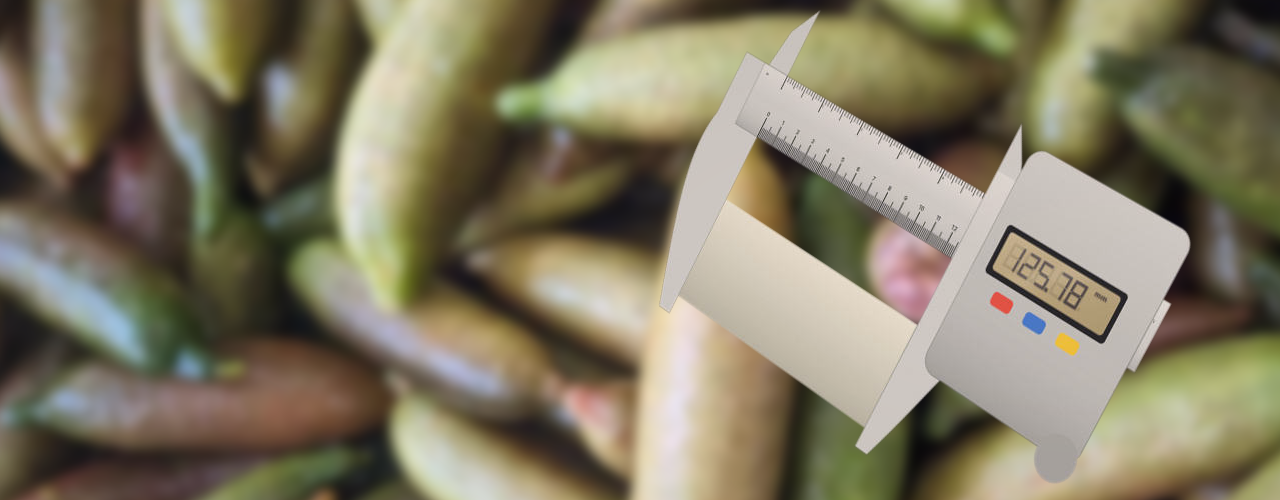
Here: 125.78mm
